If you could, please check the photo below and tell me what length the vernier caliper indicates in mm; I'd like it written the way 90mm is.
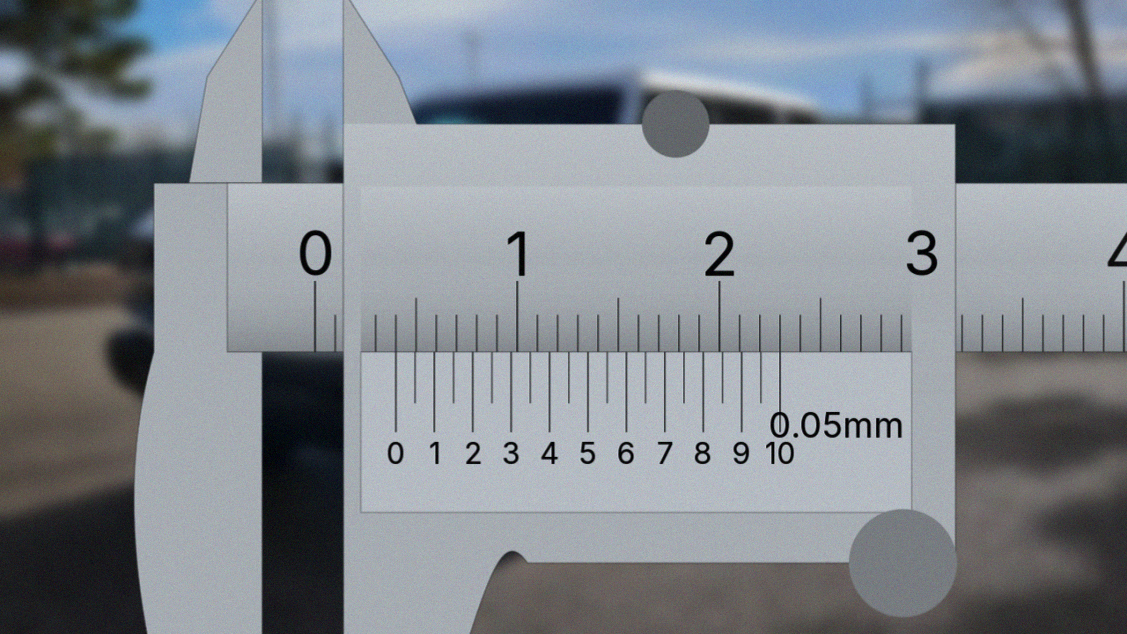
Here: 4.0mm
